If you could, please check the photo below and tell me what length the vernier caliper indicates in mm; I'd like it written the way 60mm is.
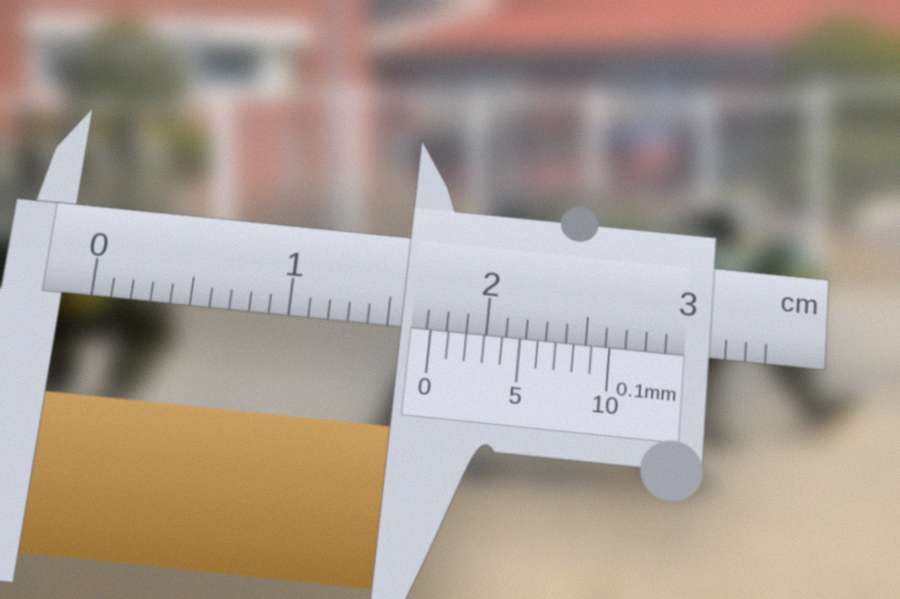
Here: 17.2mm
